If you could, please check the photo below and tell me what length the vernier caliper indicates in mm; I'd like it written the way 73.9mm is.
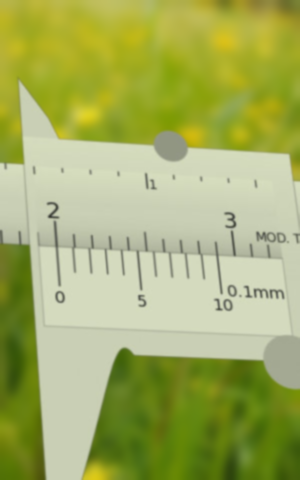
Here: 20.0mm
